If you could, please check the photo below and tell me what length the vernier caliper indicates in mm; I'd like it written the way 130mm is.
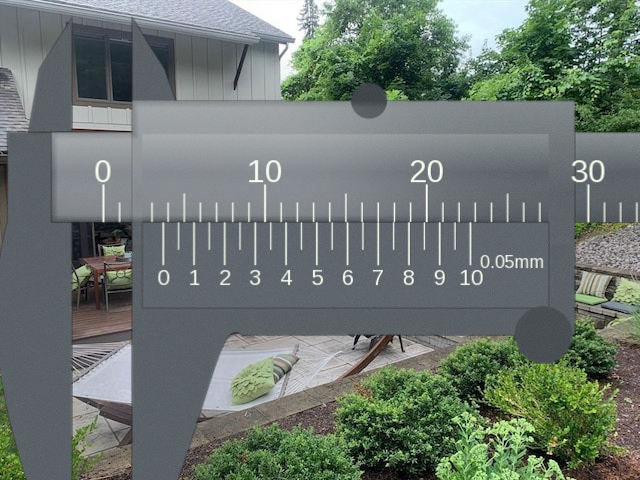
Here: 3.7mm
